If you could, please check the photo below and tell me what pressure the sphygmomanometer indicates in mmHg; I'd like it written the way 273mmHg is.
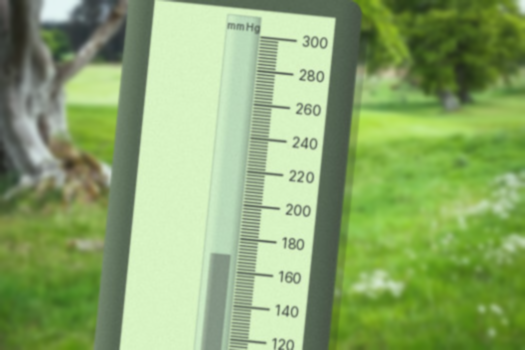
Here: 170mmHg
